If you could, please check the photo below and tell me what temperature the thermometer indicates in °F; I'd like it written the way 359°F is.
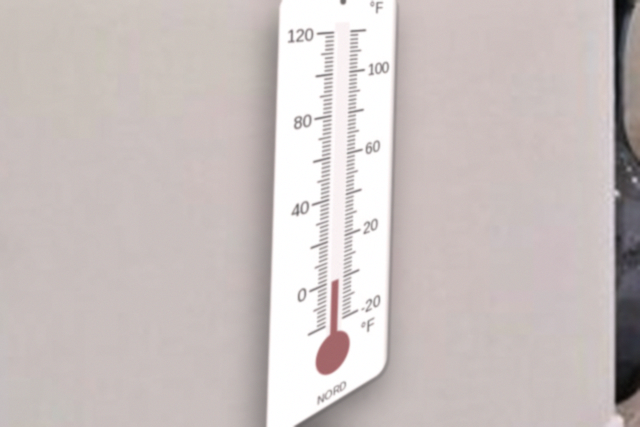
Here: 0°F
